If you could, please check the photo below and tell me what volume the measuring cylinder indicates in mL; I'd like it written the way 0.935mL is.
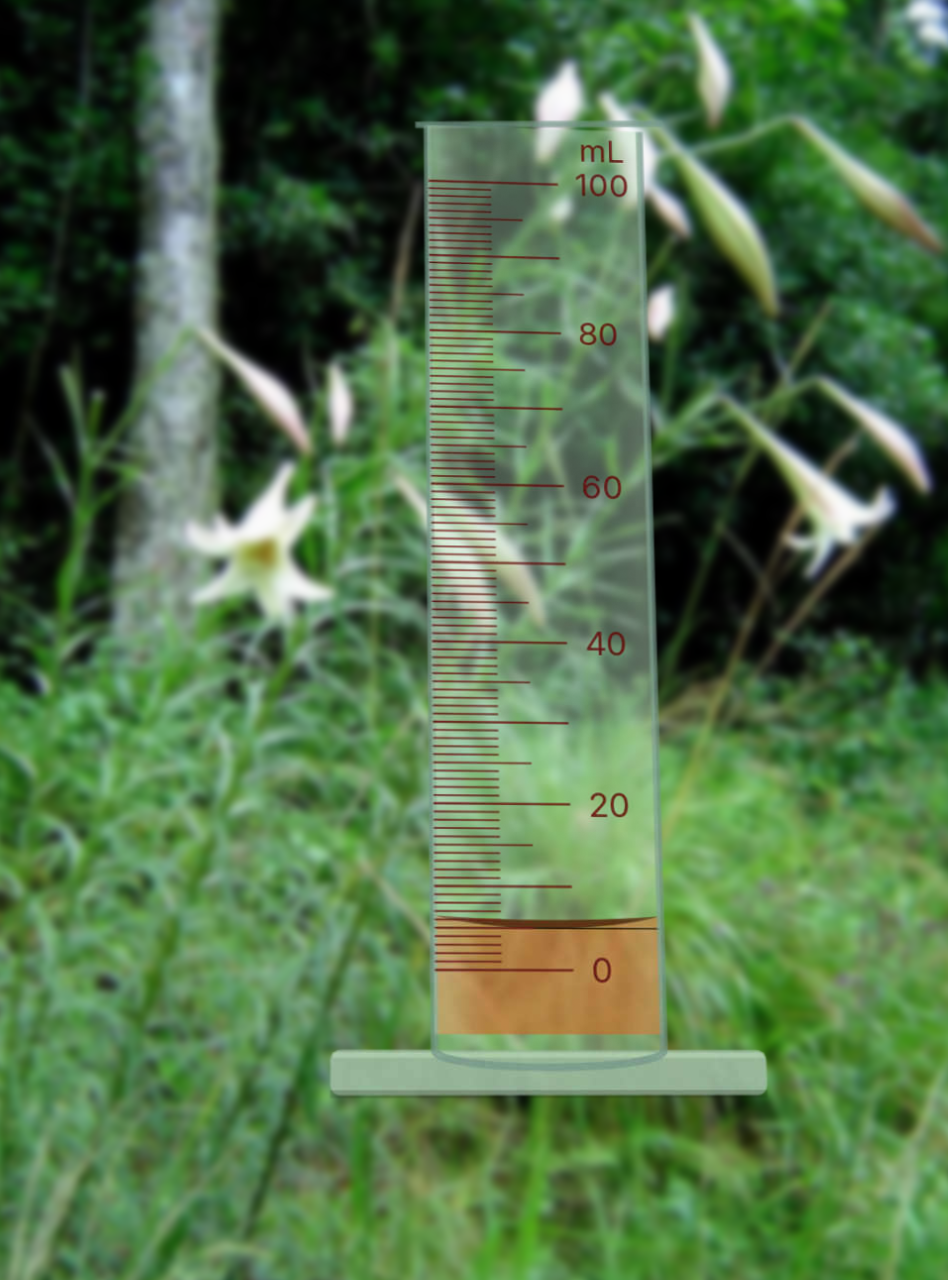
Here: 5mL
